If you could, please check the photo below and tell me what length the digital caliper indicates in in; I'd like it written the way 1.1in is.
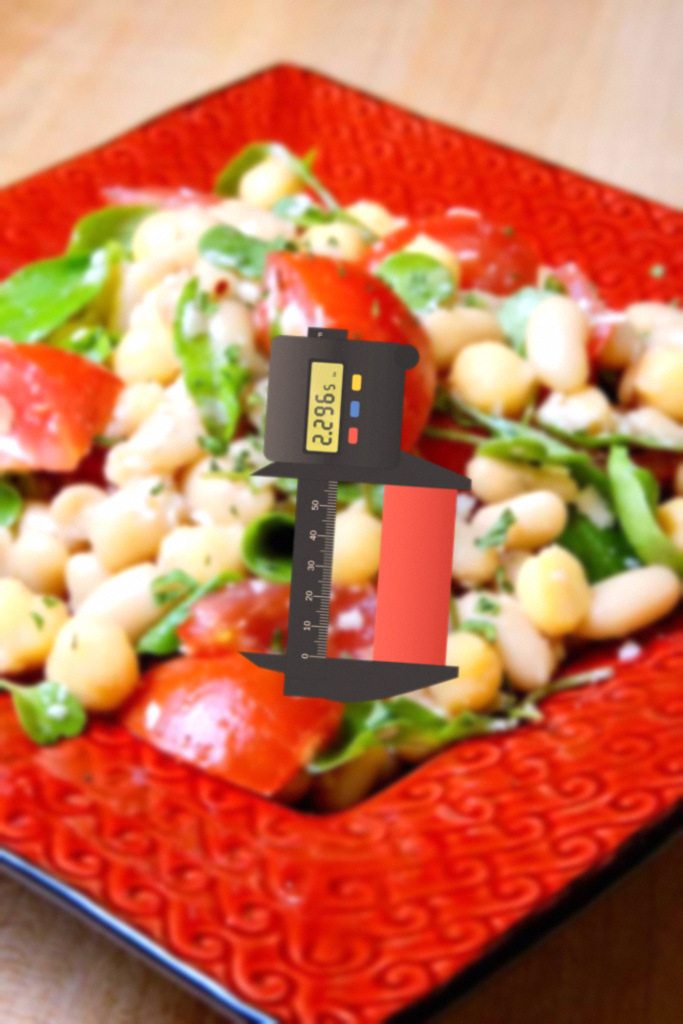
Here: 2.2965in
